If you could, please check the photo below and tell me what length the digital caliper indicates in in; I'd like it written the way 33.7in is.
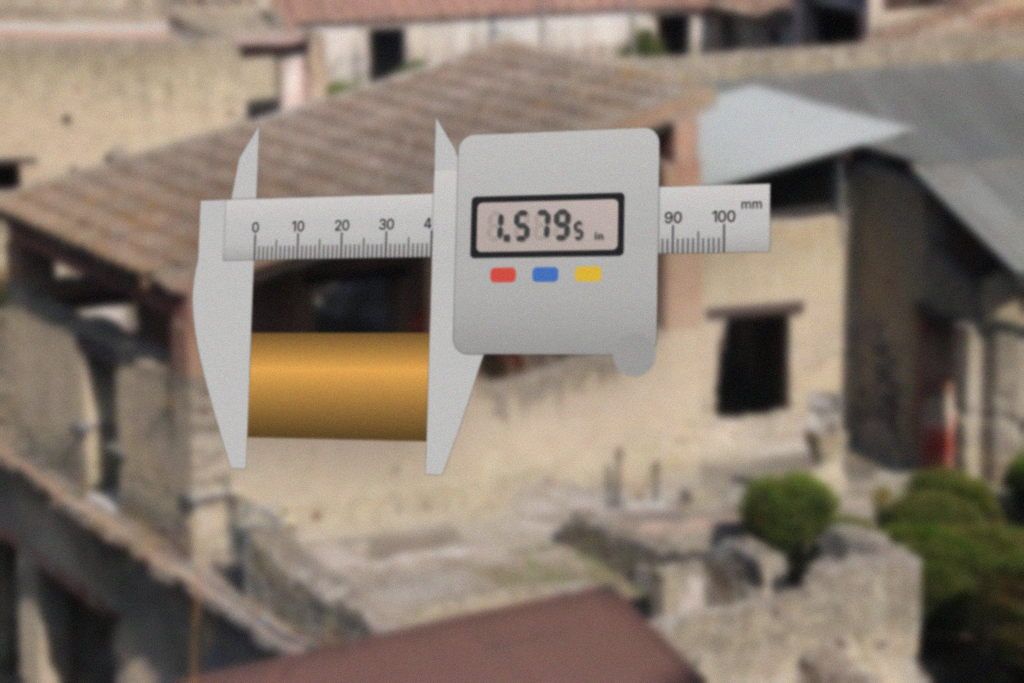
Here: 1.5795in
